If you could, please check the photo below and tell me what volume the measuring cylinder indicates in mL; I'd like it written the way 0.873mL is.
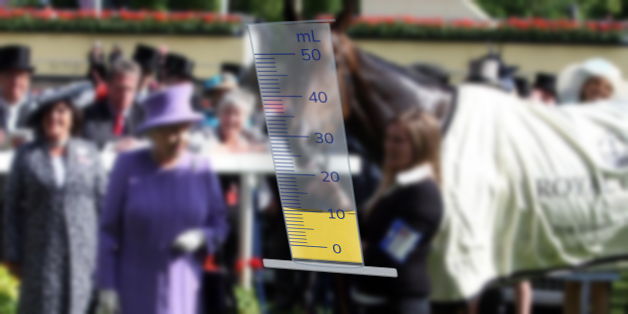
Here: 10mL
